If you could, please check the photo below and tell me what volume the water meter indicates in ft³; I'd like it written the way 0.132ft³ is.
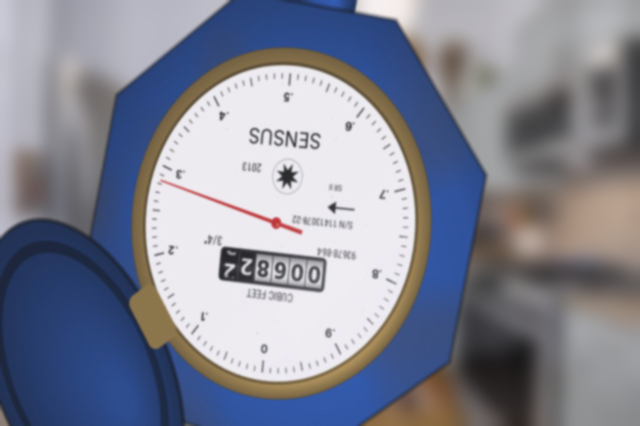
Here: 6822.28ft³
